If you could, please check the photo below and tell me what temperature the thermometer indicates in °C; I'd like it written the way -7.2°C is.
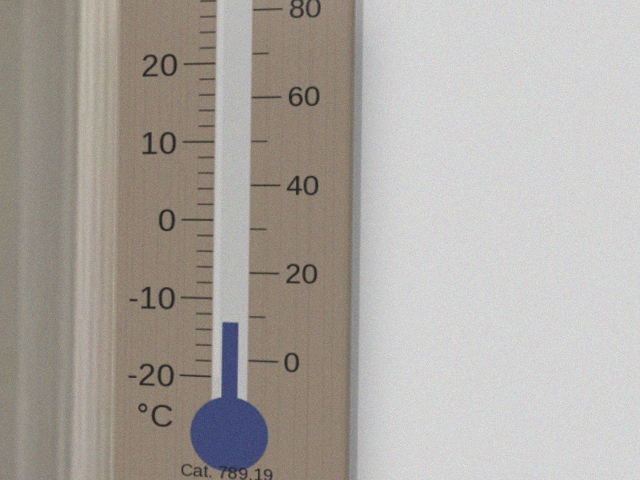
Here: -13°C
